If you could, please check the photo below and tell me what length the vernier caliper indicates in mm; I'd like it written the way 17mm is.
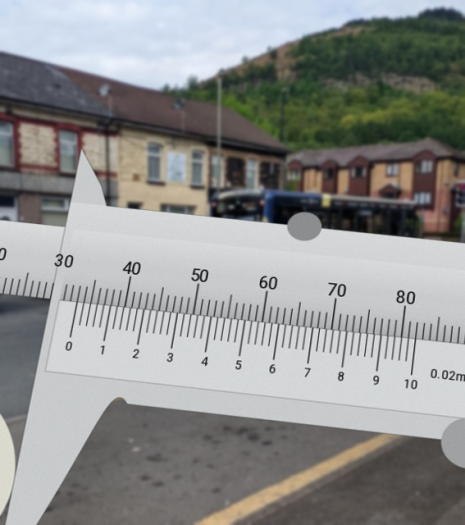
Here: 33.0mm
